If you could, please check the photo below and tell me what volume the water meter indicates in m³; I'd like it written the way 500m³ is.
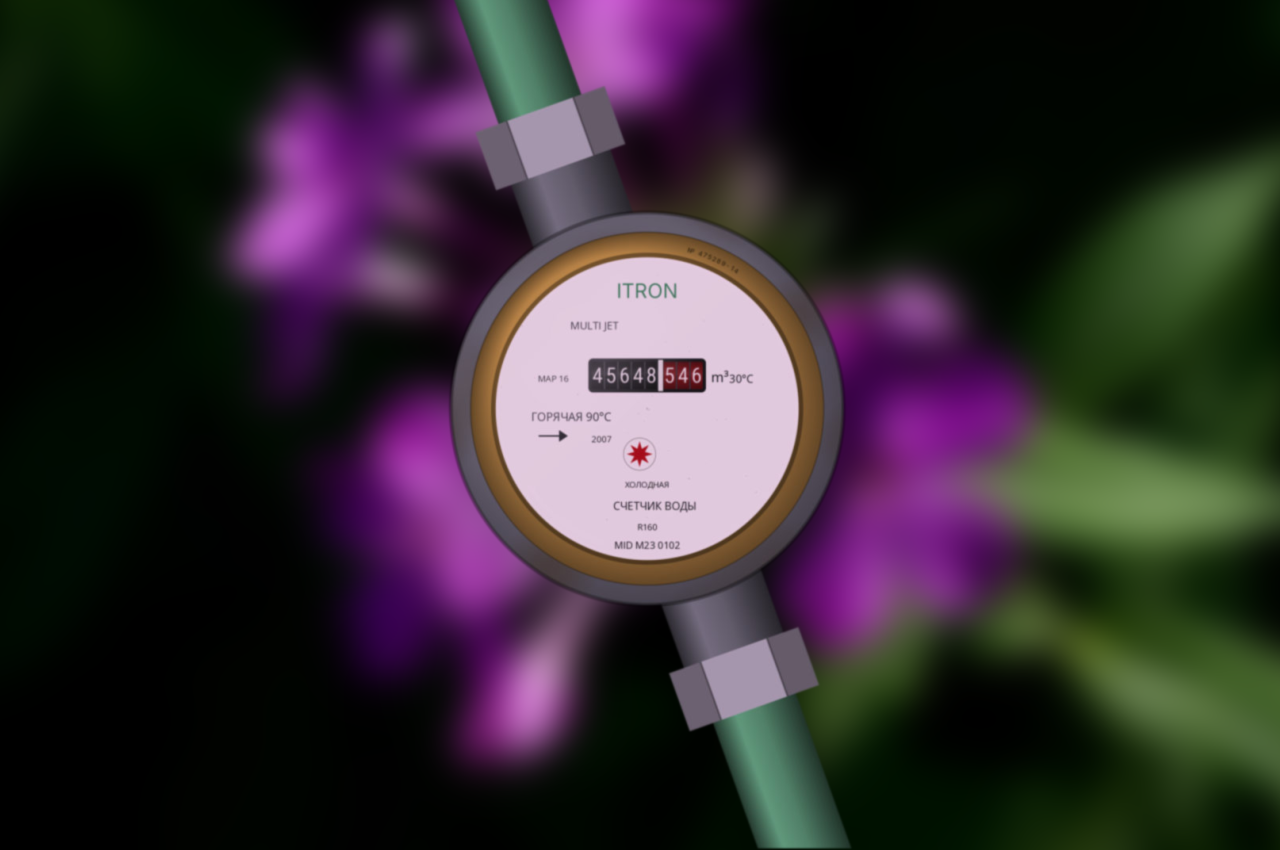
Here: 45648.546m³
